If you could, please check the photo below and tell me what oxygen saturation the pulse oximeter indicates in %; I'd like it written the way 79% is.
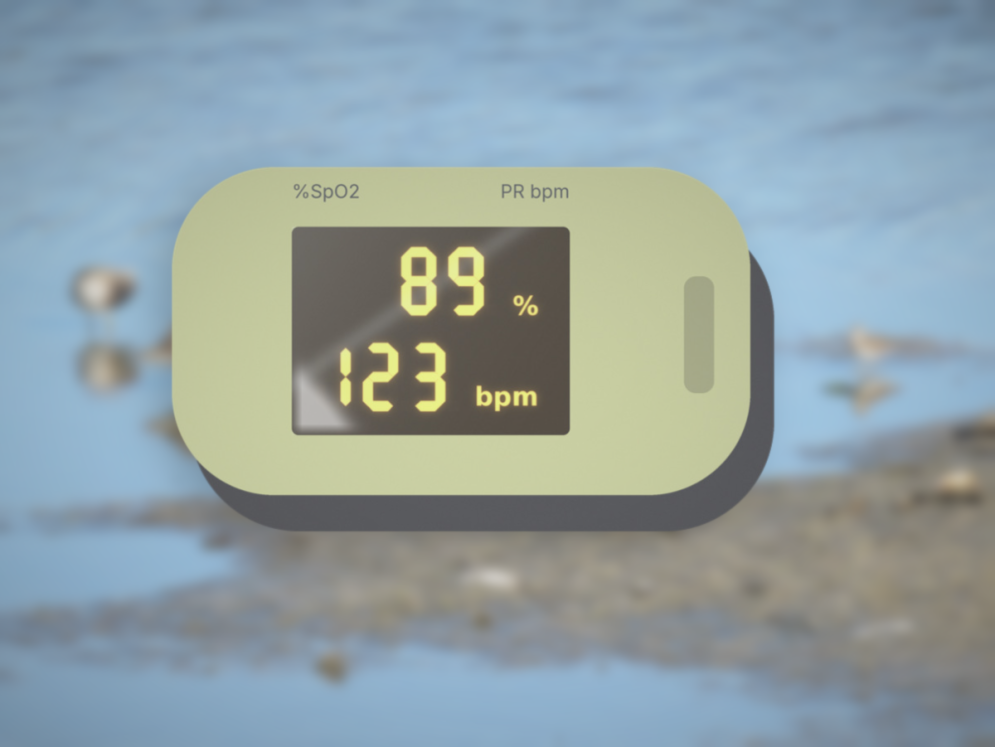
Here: 89%
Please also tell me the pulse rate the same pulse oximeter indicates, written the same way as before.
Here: 123bpm
